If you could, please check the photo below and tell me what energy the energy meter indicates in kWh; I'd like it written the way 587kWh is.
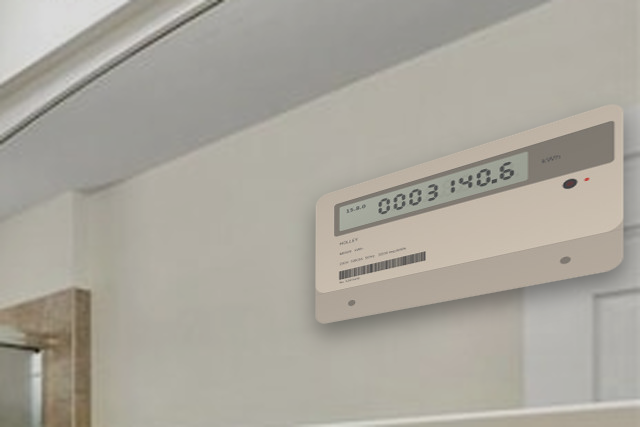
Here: 3140.6kWh
